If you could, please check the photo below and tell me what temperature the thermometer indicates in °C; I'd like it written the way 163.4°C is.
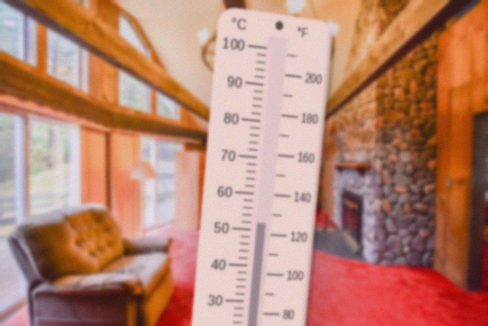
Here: 52°C
